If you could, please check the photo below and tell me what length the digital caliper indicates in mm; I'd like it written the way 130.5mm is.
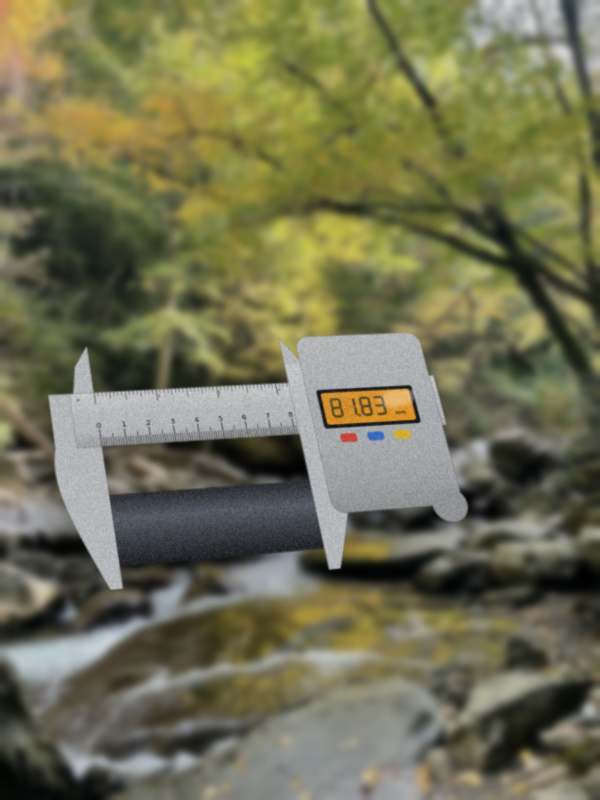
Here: 81.83mm
